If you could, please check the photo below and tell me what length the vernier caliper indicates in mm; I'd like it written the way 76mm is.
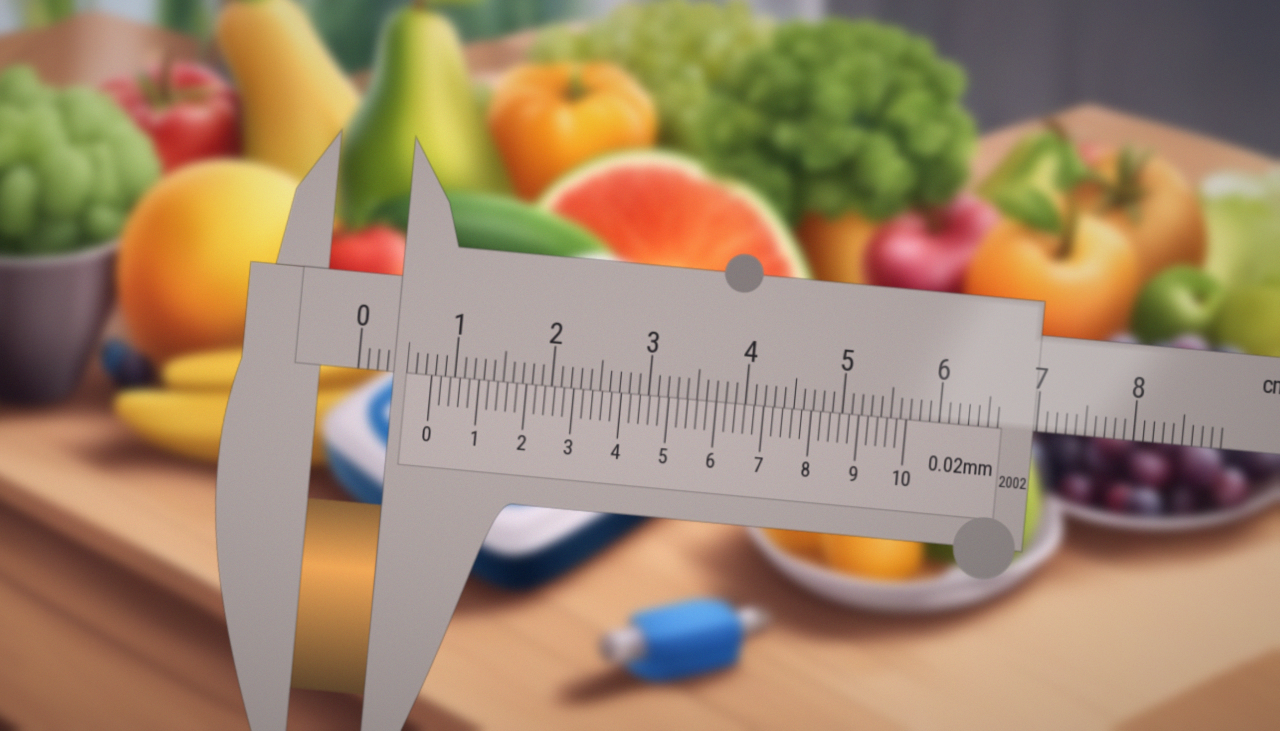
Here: 7.6mm
